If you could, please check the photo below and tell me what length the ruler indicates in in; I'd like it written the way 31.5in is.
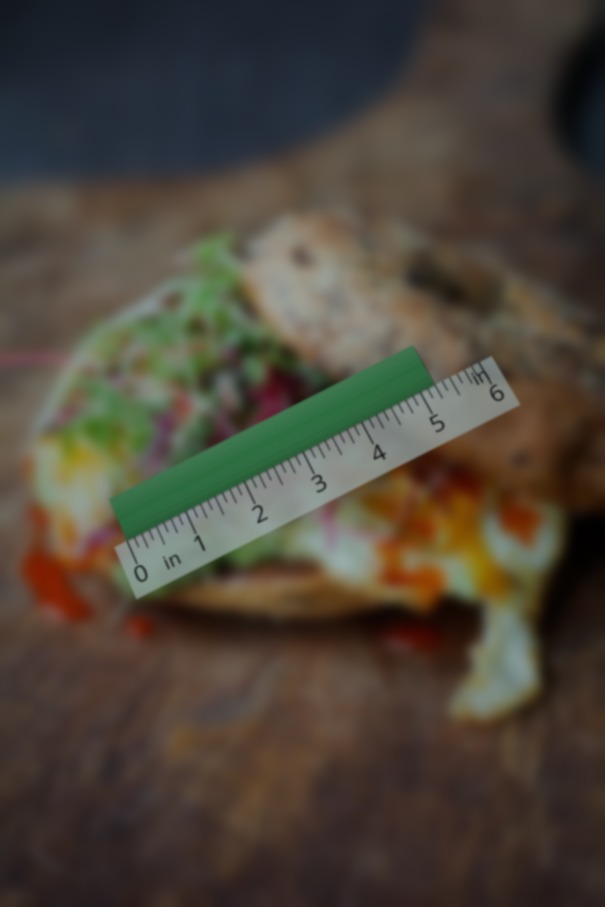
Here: 5.25in
